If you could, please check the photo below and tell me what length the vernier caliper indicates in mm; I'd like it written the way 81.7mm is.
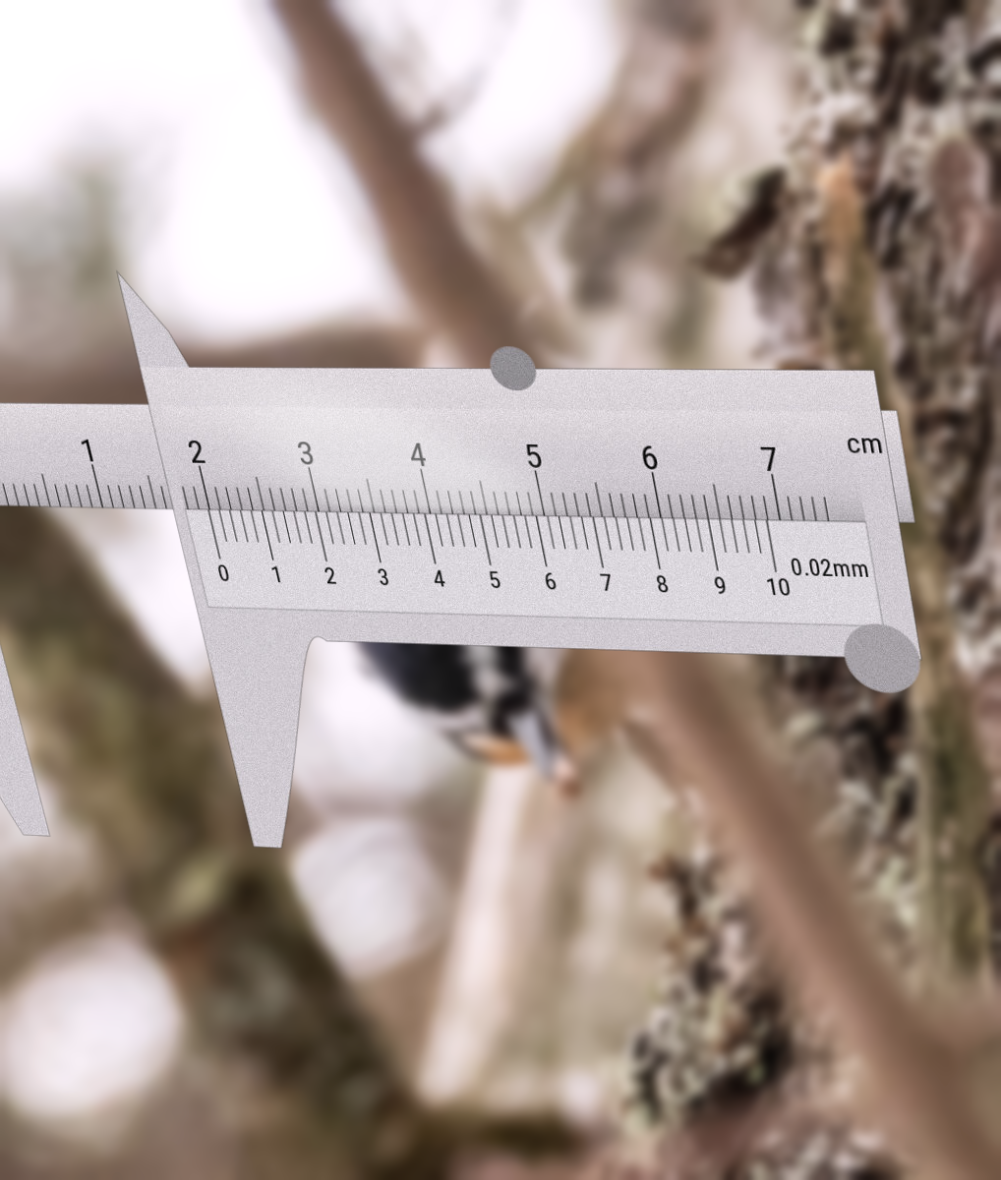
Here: 19.9mm
